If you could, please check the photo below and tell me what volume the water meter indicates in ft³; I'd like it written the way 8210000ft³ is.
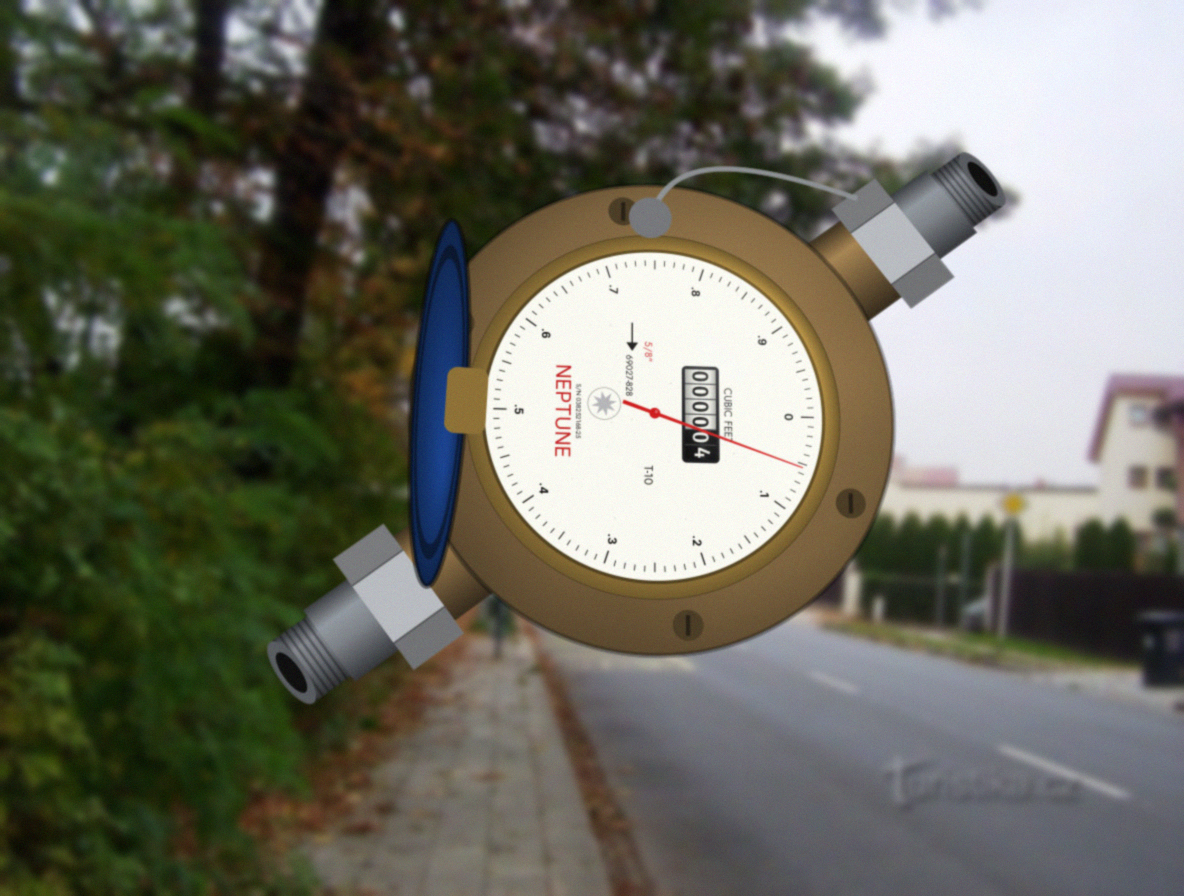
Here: 4.05ft³
